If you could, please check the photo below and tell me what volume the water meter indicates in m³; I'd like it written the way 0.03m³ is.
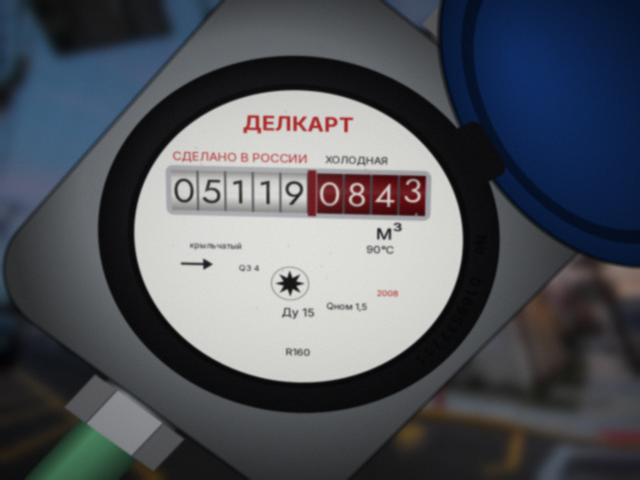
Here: 5119.0843m³
